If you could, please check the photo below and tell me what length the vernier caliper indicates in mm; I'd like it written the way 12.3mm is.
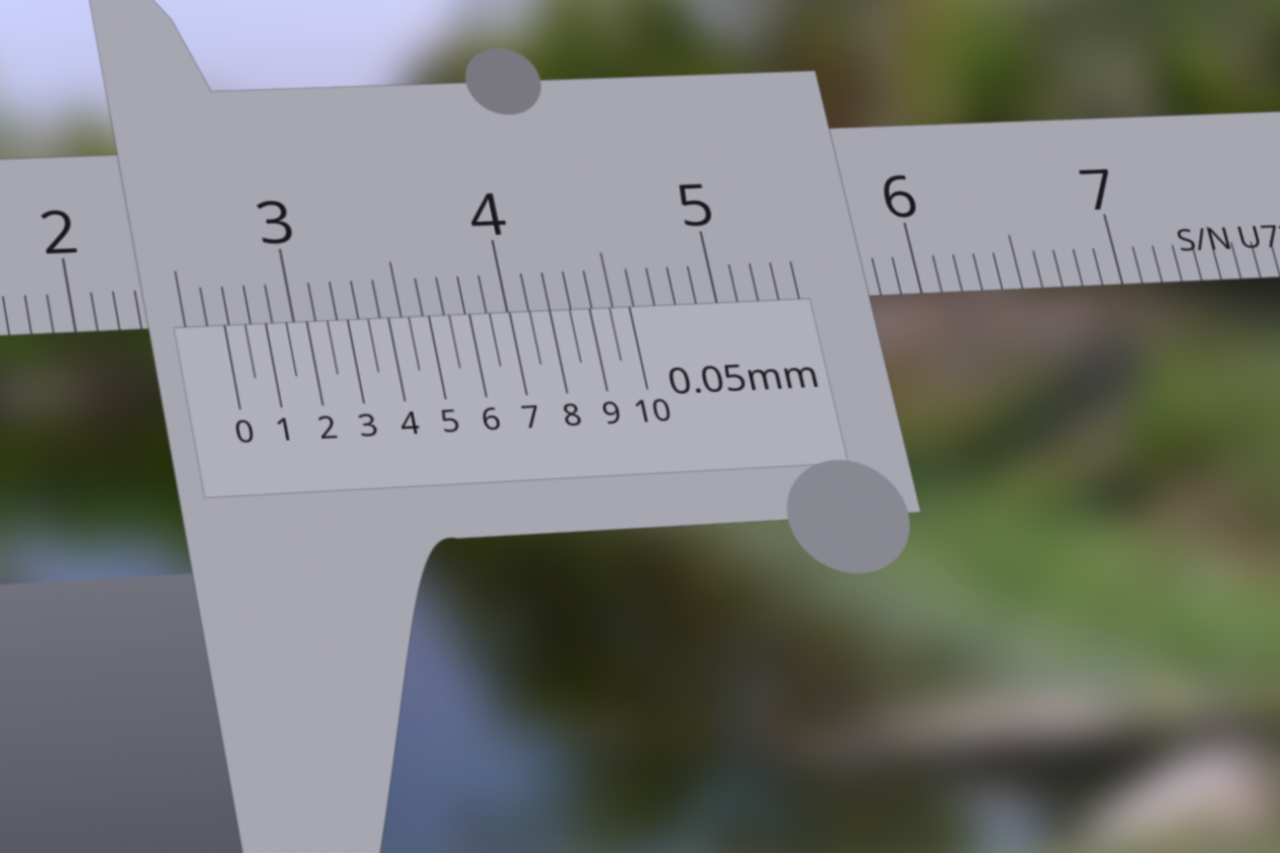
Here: 26.8mm
